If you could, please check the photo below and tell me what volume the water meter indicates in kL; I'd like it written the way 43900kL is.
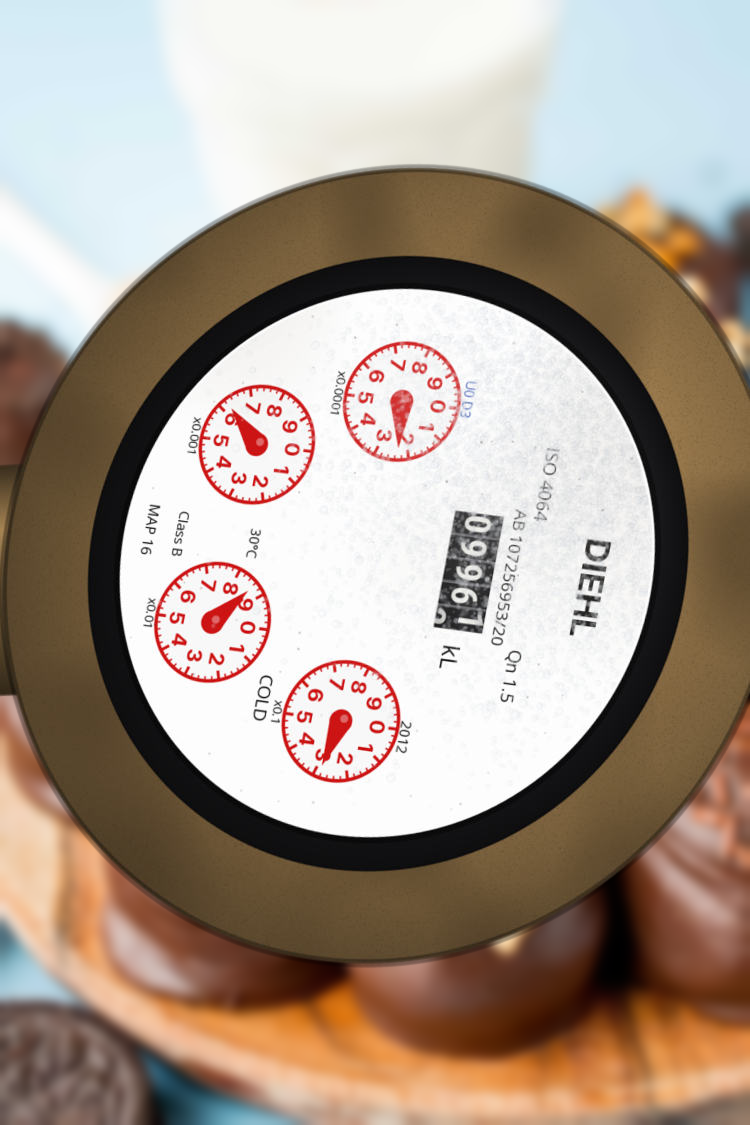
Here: 9961.2862kL
